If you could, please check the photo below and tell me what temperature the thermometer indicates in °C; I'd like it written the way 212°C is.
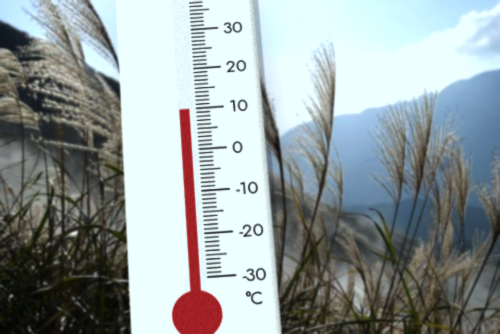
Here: 10°C
